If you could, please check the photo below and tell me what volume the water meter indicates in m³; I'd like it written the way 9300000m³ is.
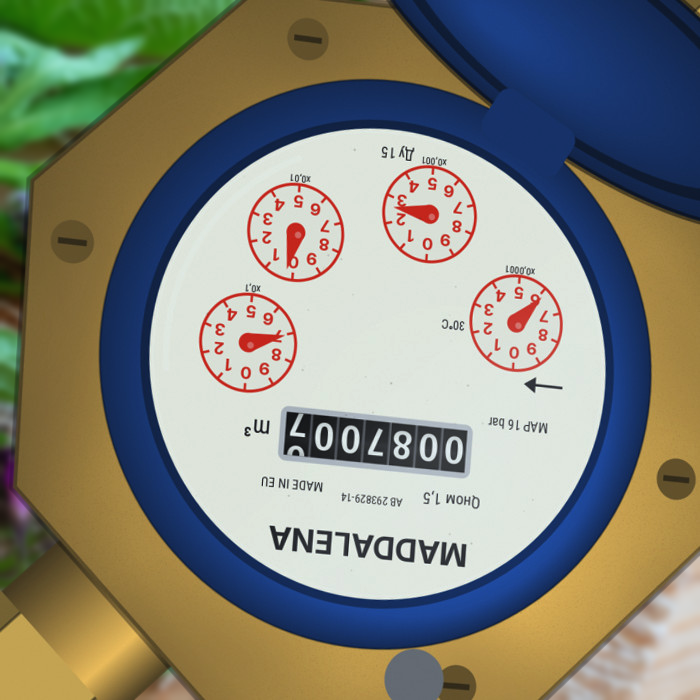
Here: 87006.7026m³
